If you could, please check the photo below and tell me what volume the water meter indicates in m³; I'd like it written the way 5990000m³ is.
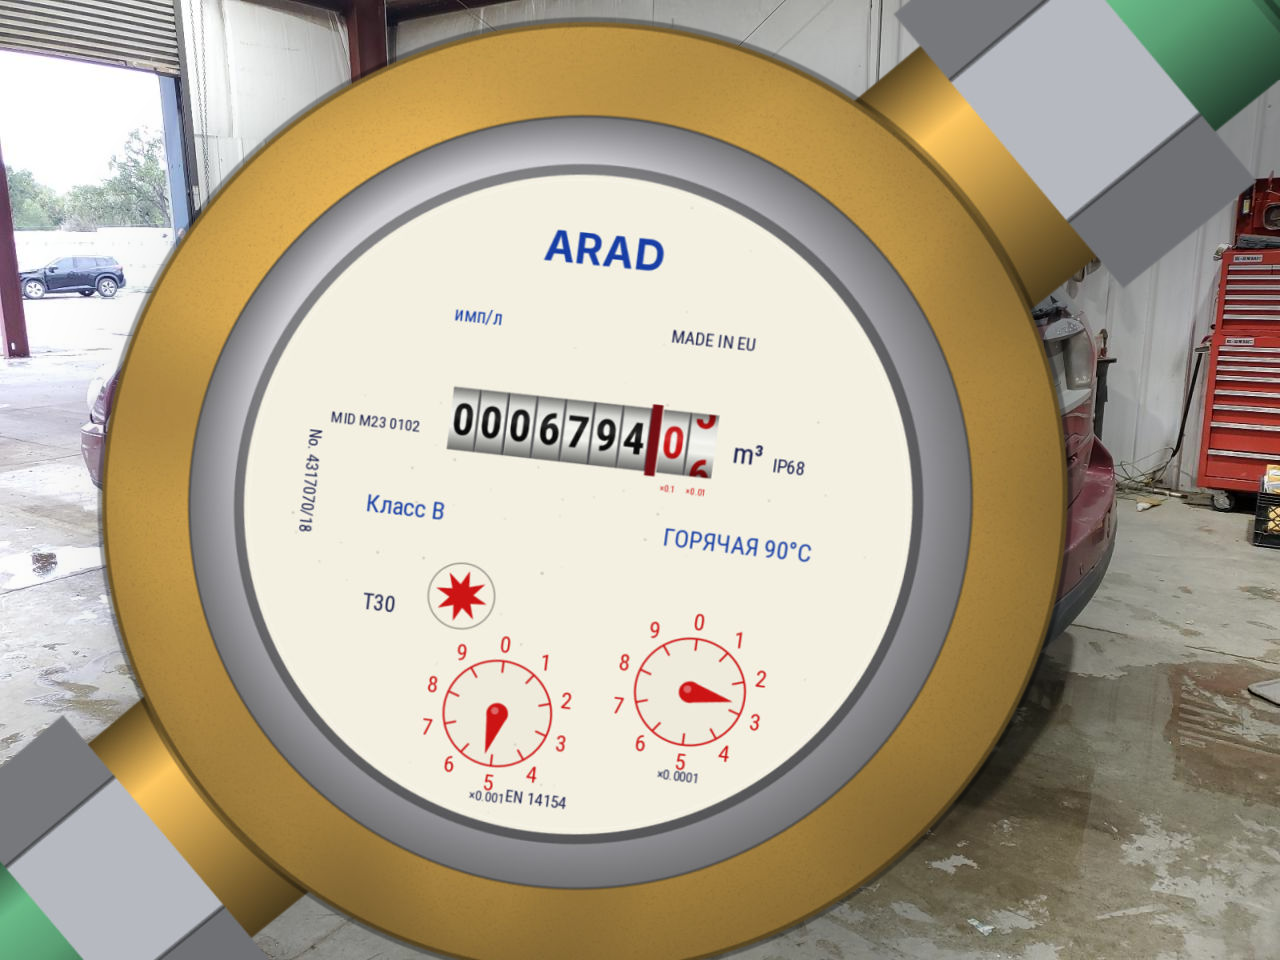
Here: 6794.0552m³
